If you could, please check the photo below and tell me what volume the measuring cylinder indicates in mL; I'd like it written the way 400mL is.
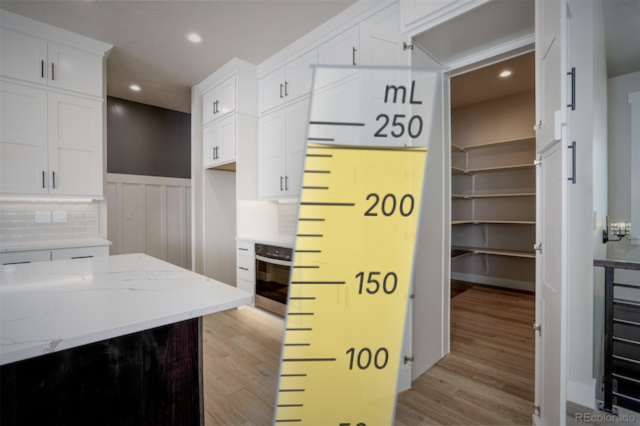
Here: 235mL
